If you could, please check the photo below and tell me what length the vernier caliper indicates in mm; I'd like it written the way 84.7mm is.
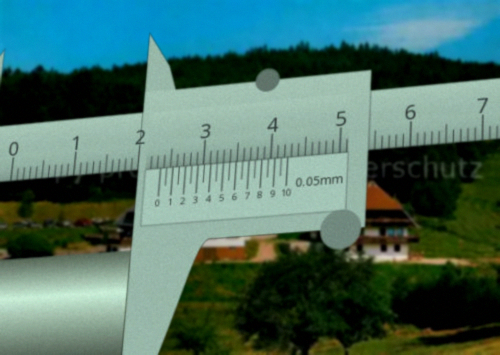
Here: 23.5mm
